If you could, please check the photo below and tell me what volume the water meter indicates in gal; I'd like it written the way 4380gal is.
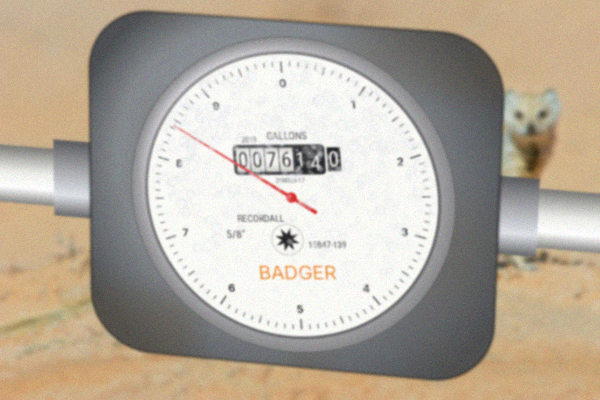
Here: 76138.4gal
